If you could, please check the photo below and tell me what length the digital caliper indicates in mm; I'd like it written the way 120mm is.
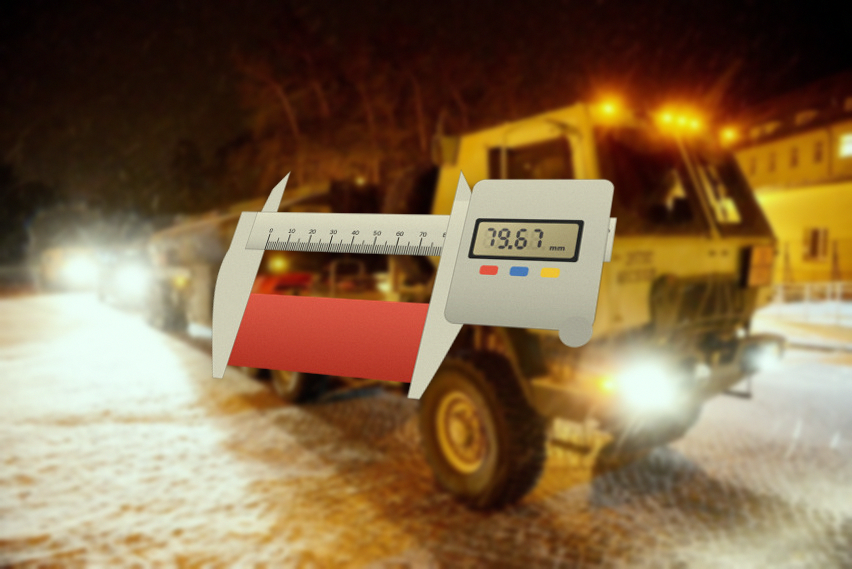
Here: 79.67mm
